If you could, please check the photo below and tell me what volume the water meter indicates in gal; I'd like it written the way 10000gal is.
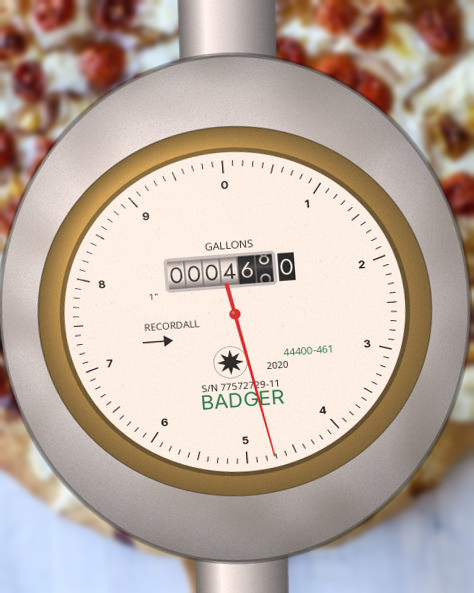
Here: 4684.7gal
